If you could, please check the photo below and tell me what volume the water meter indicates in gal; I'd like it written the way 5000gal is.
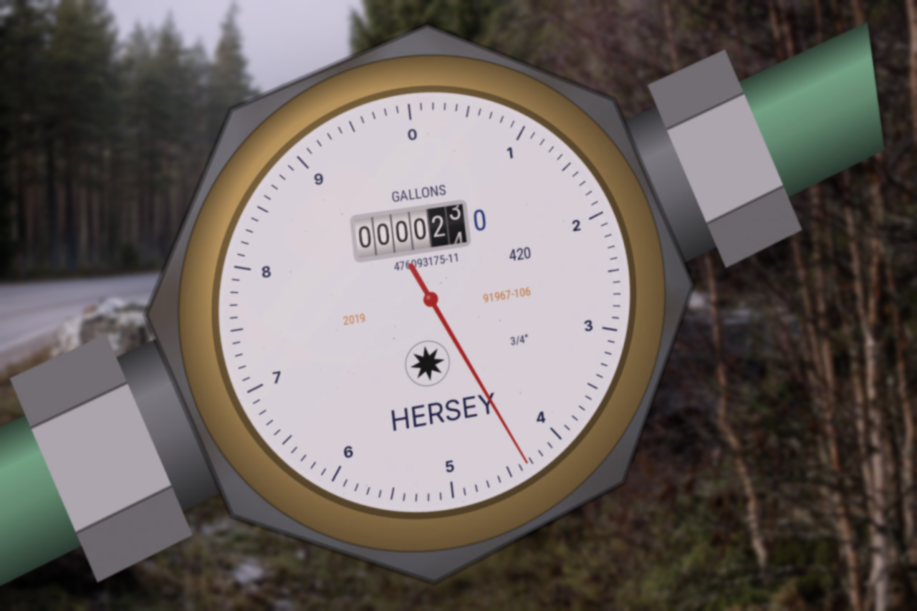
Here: 234.3gal
